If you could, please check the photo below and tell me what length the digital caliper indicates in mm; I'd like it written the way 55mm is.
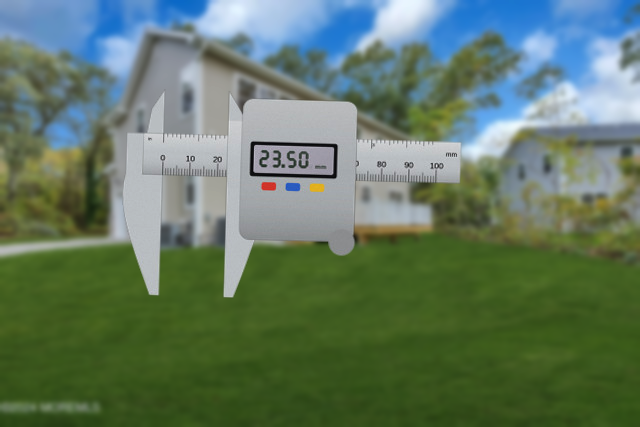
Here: 23.50mm
